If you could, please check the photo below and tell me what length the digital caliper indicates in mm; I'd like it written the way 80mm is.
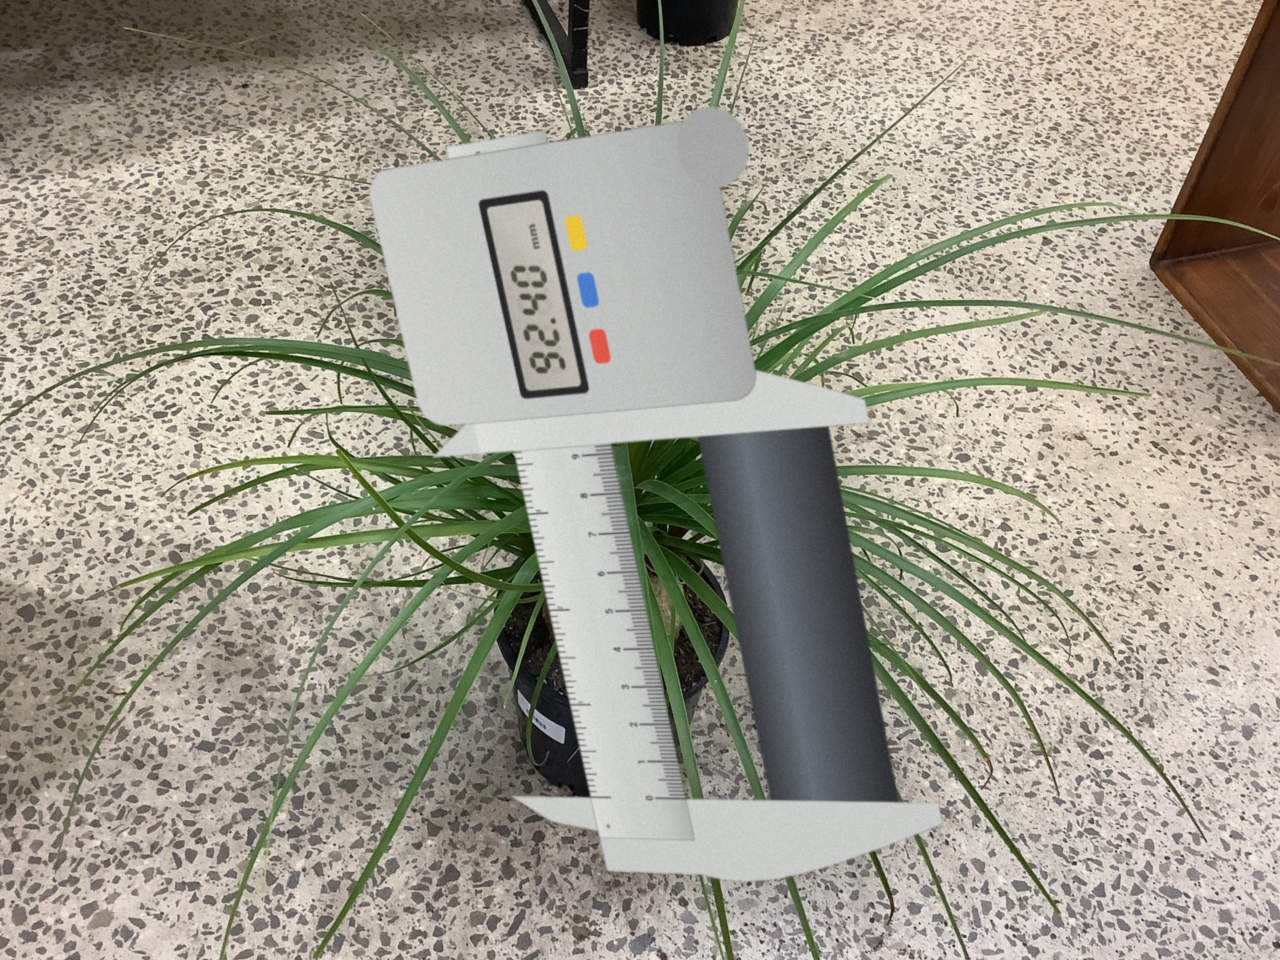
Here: 92.40mm
